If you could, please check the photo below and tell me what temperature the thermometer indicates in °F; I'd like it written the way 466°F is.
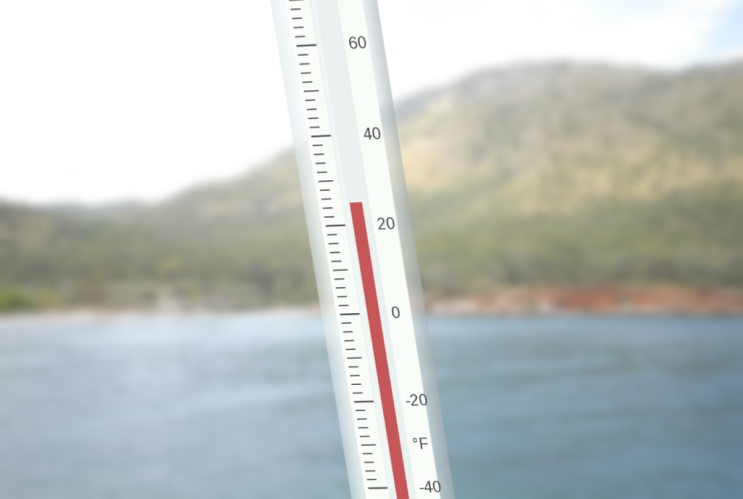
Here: 25°F
